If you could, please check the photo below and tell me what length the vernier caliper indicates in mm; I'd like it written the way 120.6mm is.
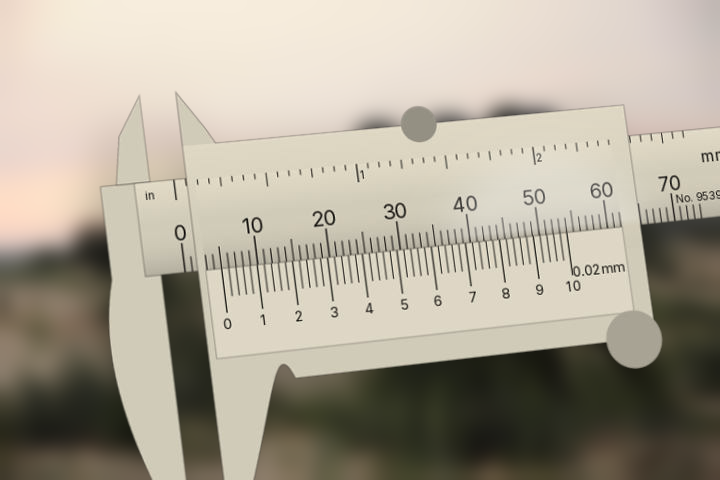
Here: 5.0mm
